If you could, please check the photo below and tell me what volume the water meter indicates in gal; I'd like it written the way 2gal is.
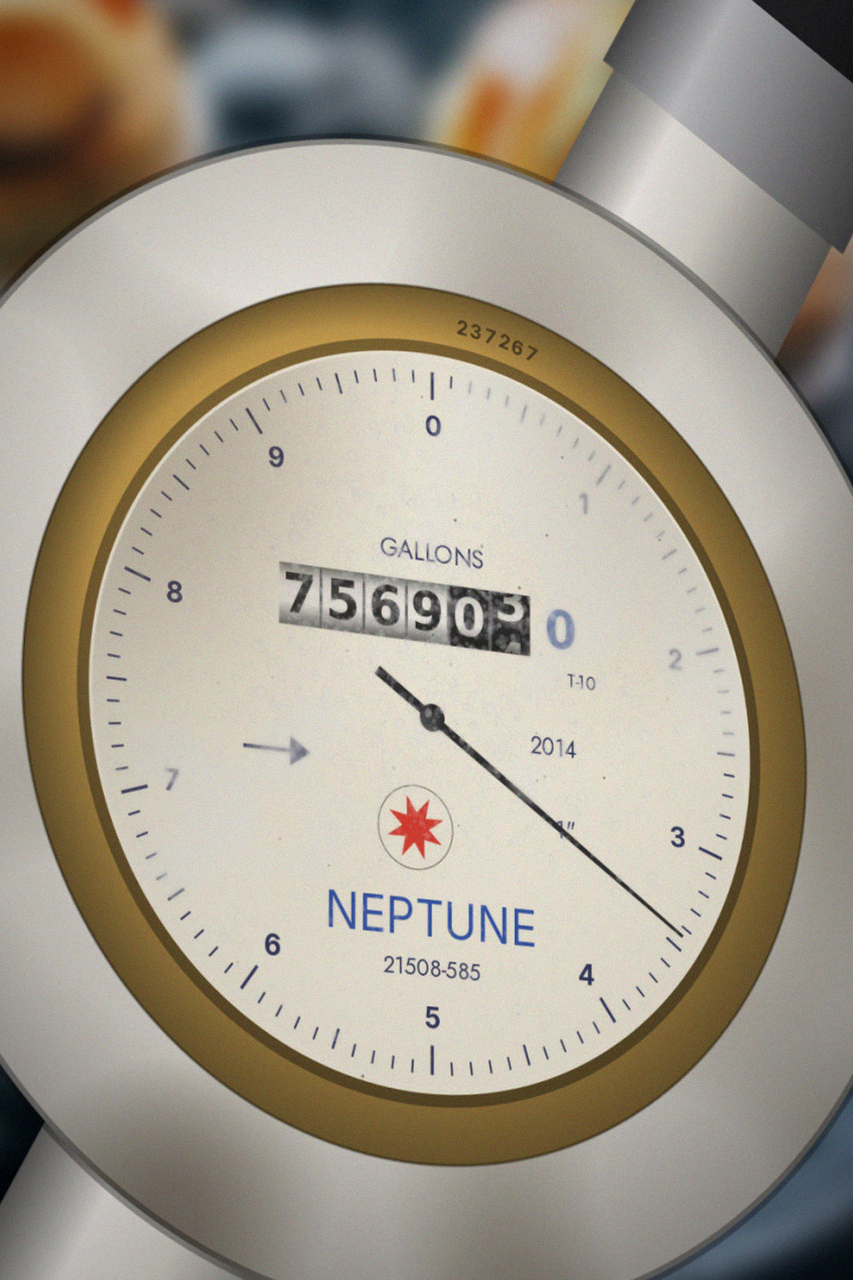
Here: 7569033.4gal
